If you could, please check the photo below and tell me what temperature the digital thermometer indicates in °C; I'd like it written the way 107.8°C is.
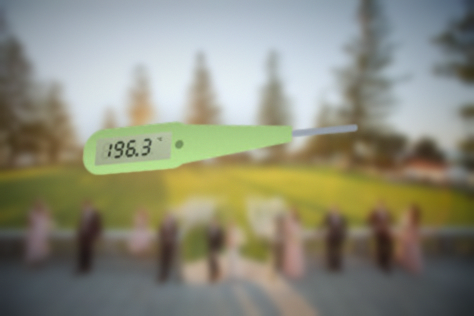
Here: 196.3°C
